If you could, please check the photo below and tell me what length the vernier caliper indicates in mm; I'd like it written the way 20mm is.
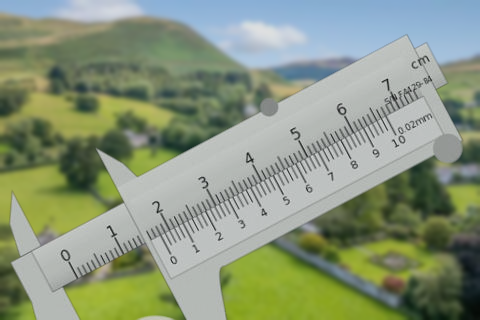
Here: 18.0mm
